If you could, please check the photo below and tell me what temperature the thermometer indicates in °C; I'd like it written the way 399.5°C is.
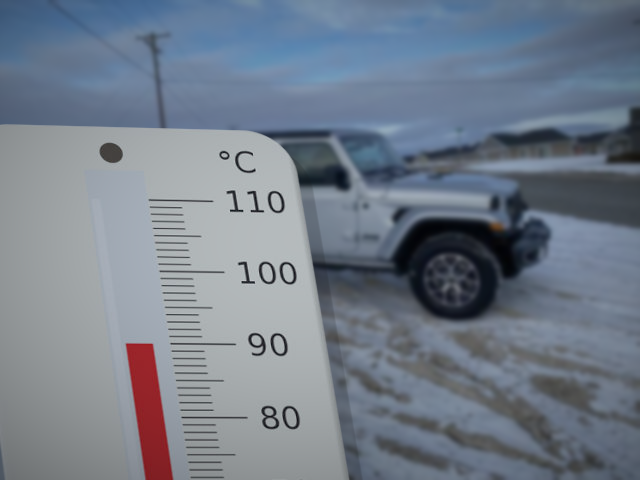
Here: 90°C
